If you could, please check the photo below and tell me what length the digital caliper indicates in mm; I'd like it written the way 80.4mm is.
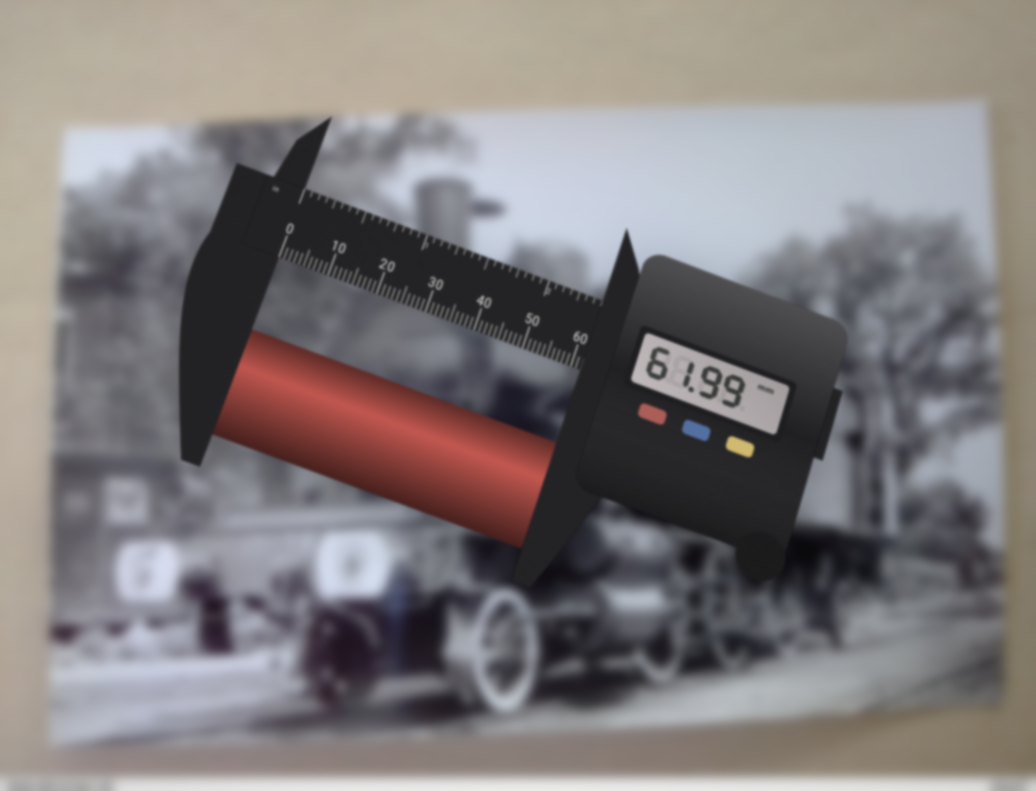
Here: 61.99mm
